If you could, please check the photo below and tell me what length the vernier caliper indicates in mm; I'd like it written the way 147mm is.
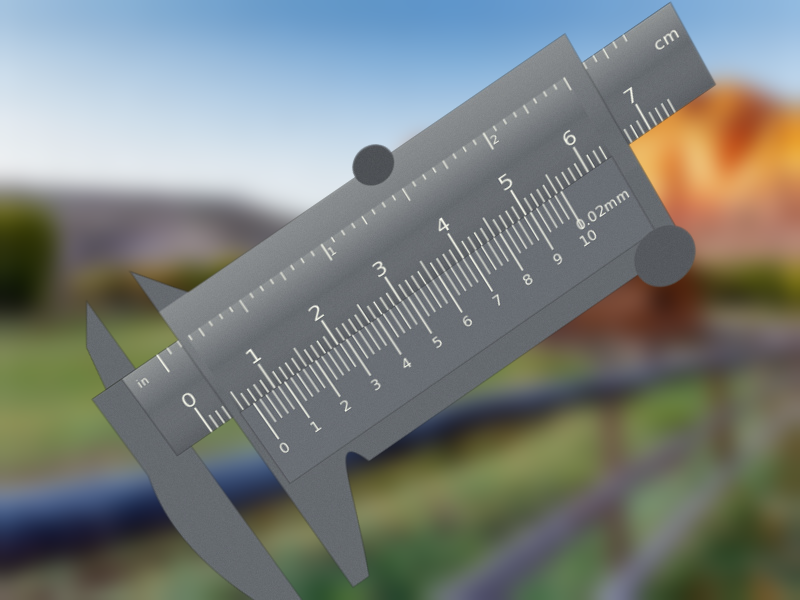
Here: 6.6mm
